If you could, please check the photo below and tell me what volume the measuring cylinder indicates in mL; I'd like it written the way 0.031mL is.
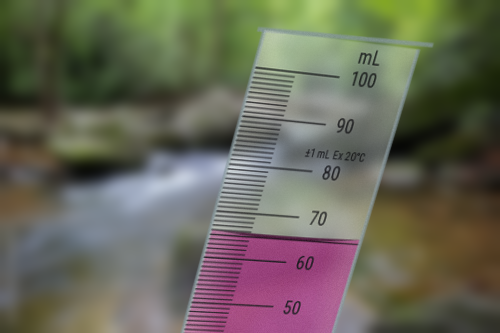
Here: 65mL
